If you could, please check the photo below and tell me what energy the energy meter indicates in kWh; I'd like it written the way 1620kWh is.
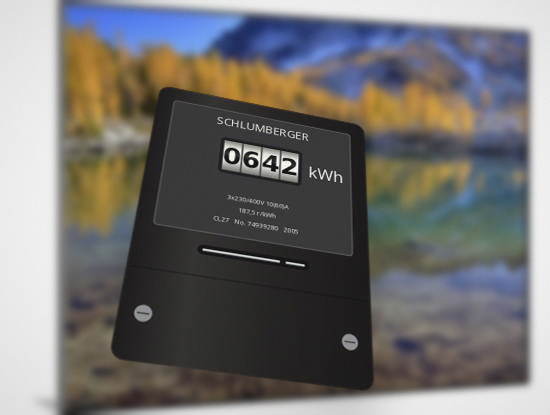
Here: 642kWh
